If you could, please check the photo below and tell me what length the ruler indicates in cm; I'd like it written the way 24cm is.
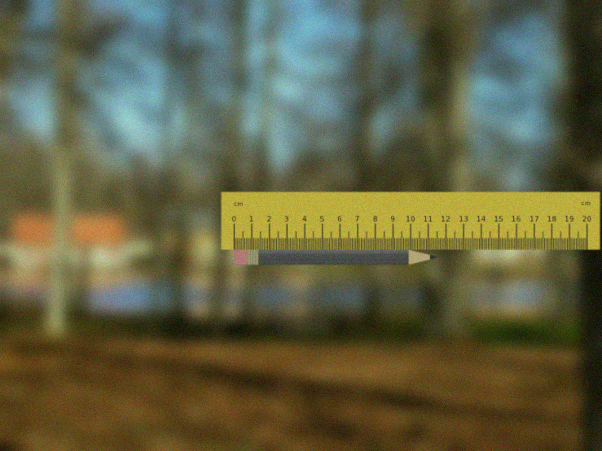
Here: 11.5cm
